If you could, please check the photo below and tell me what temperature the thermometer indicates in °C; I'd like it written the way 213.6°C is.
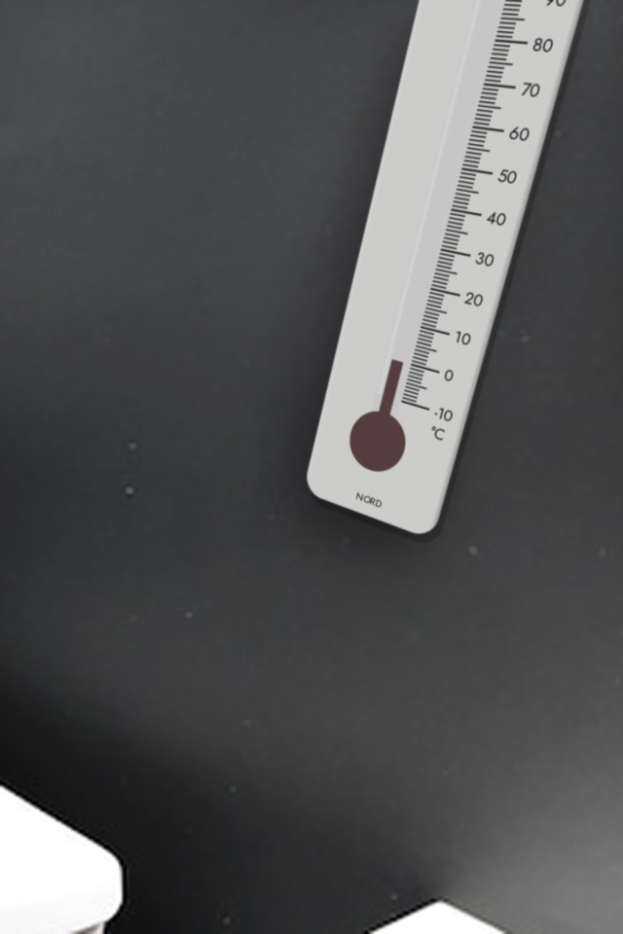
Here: 0°C
